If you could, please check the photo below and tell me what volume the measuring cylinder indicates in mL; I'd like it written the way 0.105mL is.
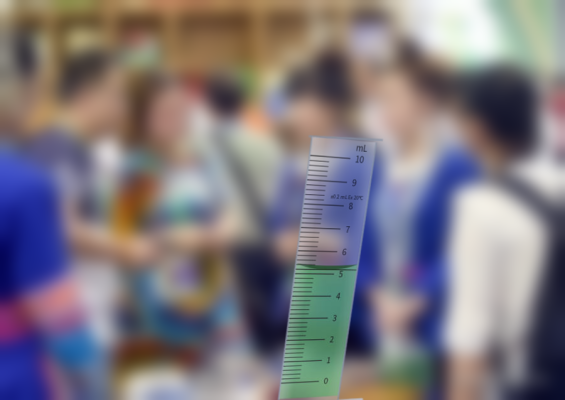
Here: 5.2mL
